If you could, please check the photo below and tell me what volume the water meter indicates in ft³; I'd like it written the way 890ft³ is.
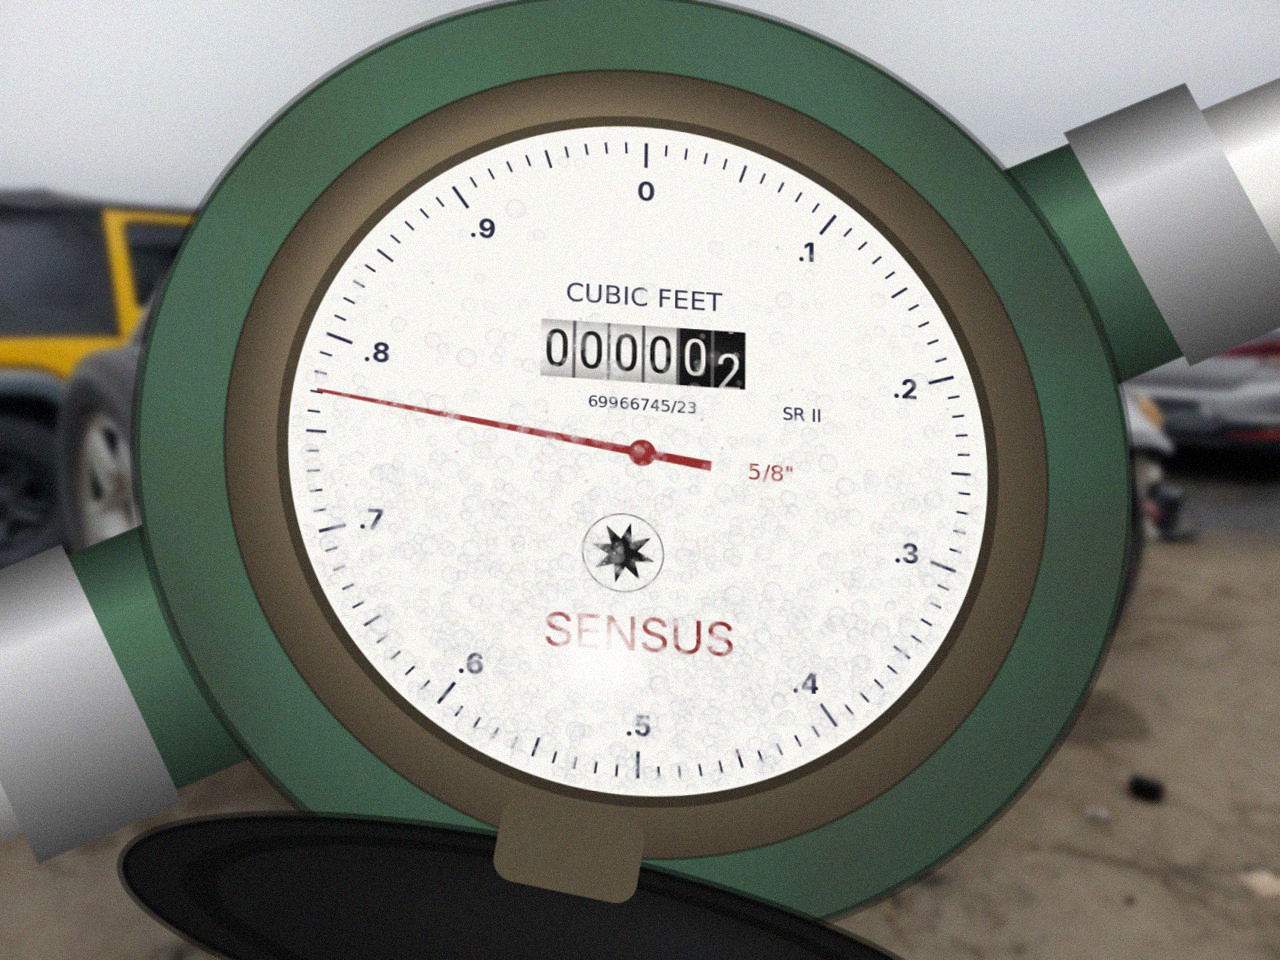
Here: 1.77ft³
